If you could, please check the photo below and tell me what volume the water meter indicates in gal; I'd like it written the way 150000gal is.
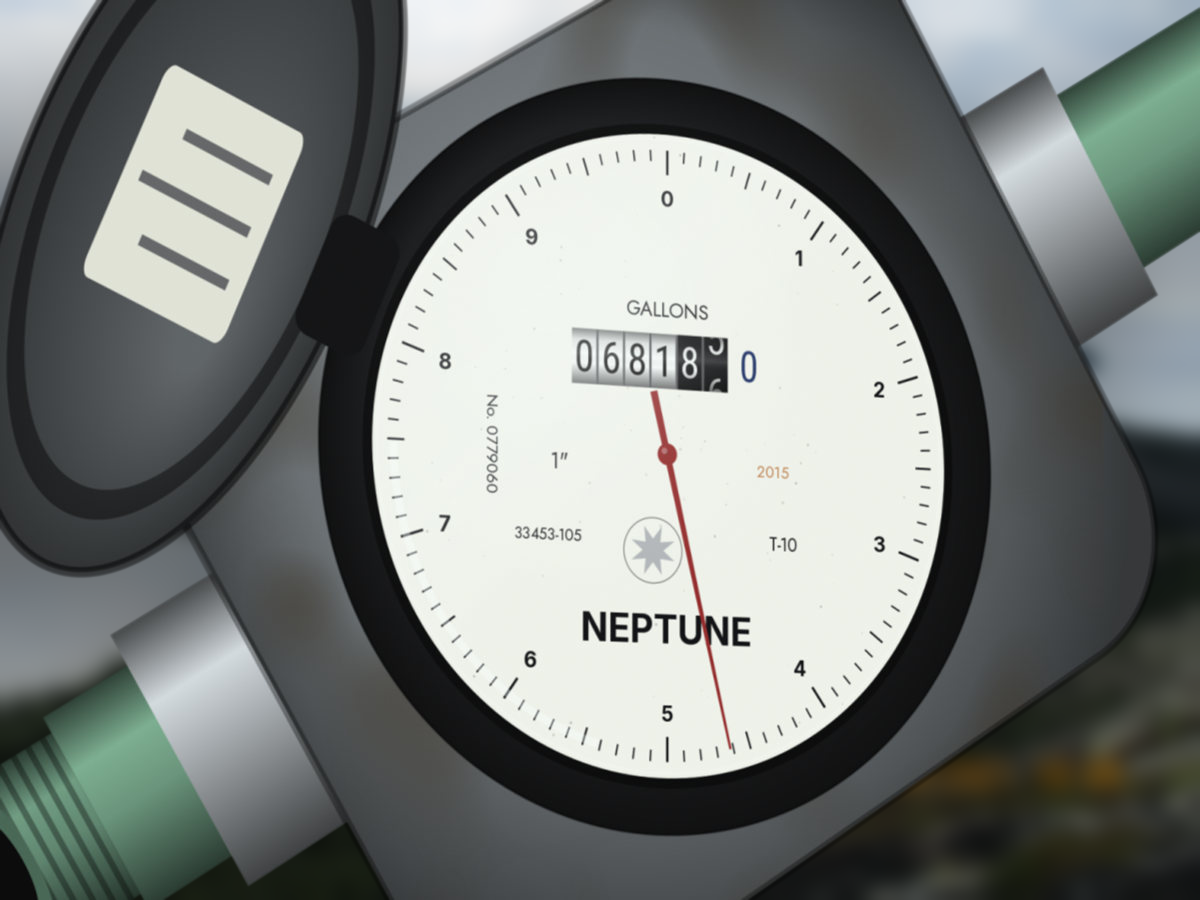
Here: 681854.6gal
